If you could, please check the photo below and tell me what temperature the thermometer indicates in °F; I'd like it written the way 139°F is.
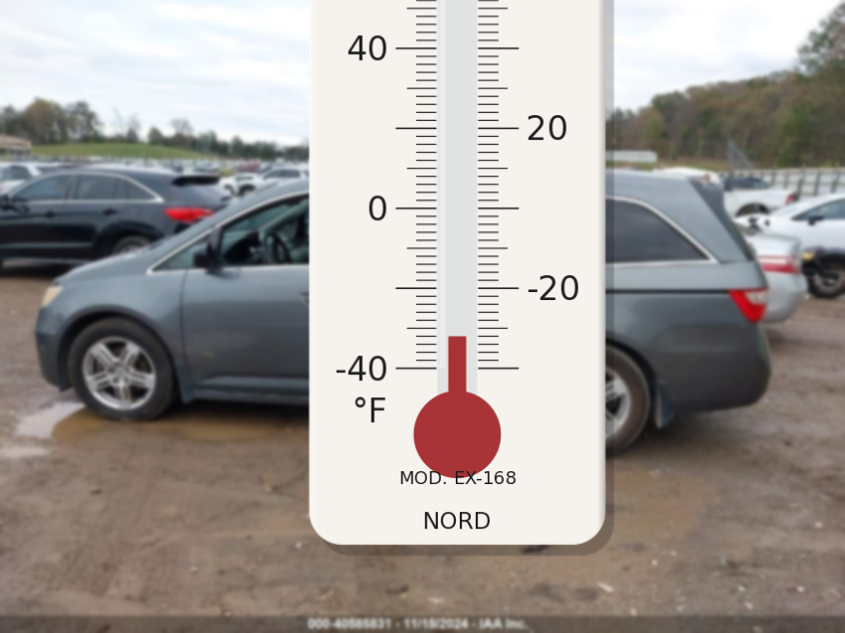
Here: -32°F
